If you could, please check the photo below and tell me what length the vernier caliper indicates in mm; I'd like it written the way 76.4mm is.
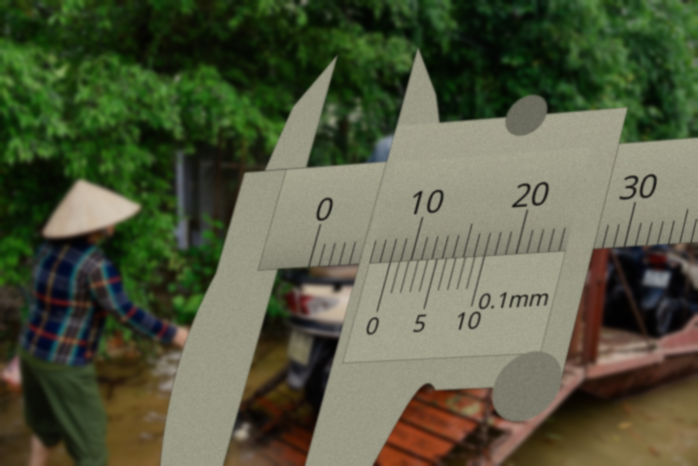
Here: 8.0mm
